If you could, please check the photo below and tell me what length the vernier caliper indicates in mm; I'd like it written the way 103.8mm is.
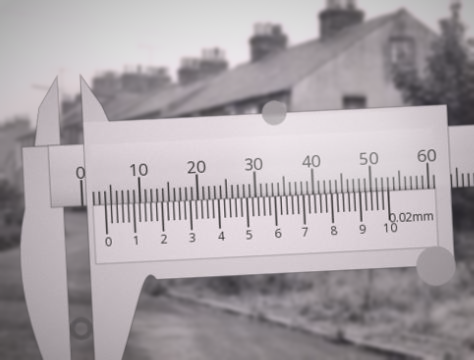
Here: 4.0mm
